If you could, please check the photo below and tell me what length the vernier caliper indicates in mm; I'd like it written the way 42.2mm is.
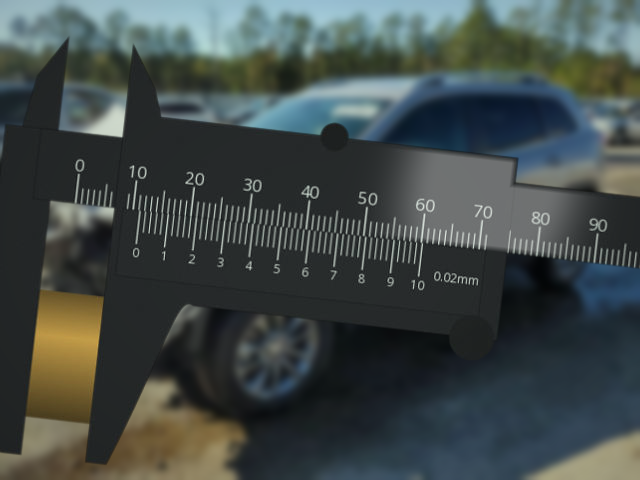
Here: 11.2mm
